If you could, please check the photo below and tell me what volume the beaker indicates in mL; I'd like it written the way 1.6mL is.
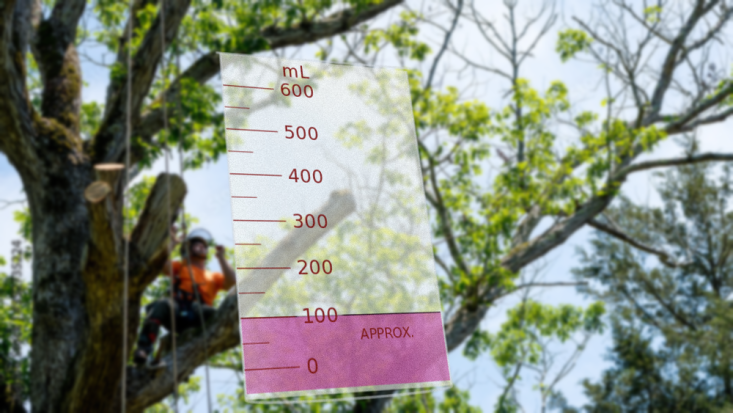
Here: 100mL
